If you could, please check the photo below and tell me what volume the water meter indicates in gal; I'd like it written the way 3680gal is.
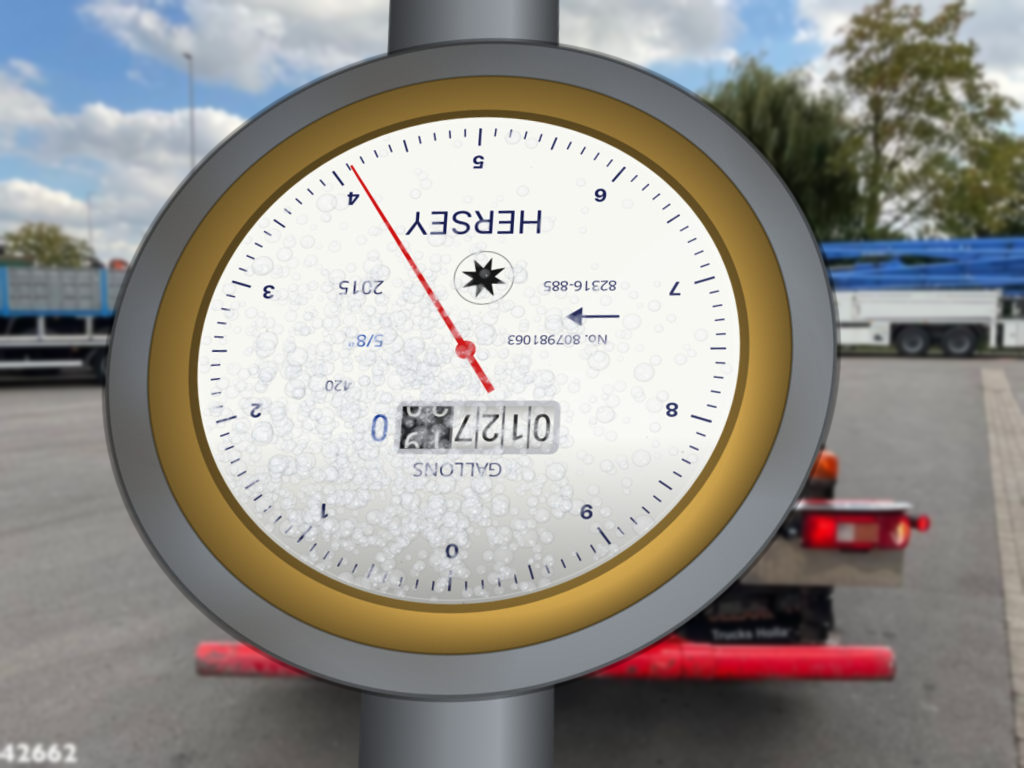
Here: 127194.1gal
